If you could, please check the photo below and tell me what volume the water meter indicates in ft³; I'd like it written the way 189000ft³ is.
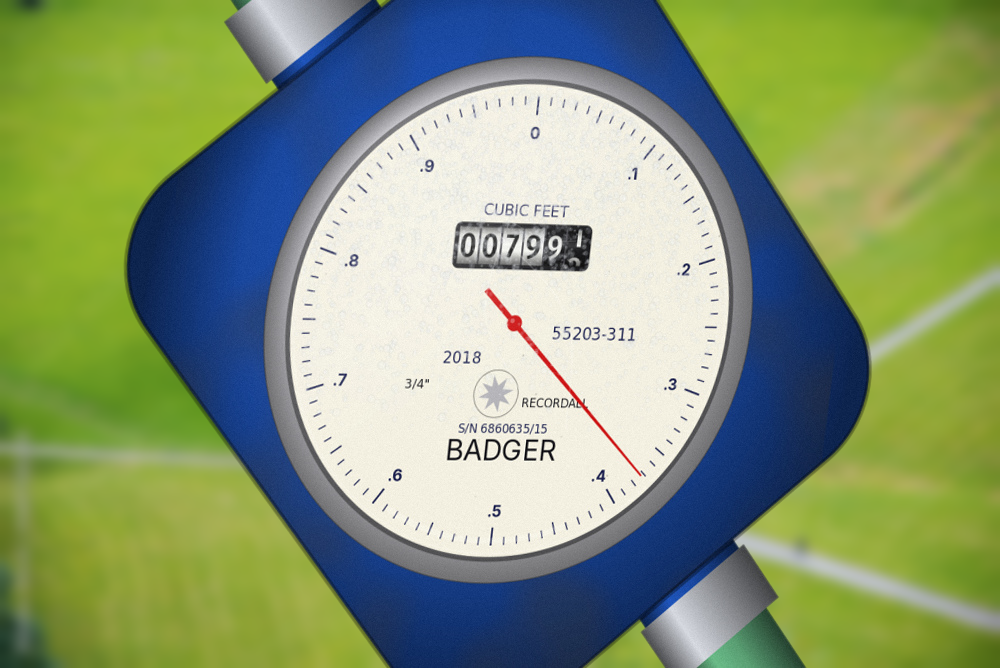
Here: 7991.37ft³
